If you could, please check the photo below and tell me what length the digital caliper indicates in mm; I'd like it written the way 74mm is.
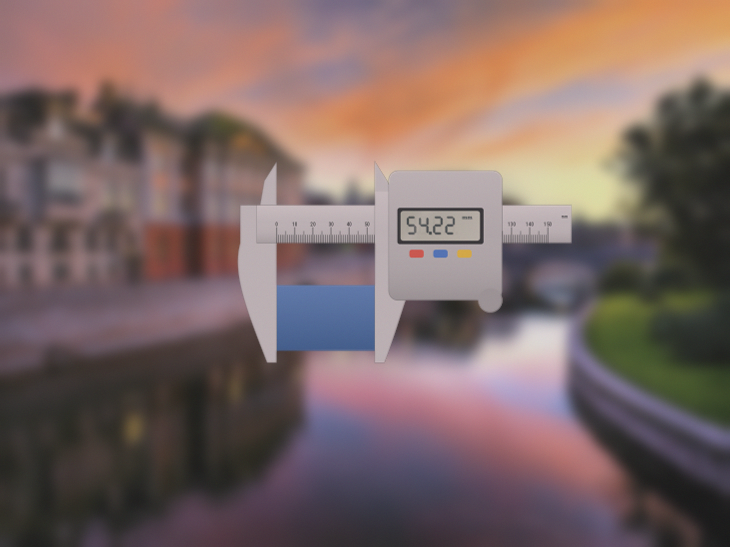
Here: 54.22mm
